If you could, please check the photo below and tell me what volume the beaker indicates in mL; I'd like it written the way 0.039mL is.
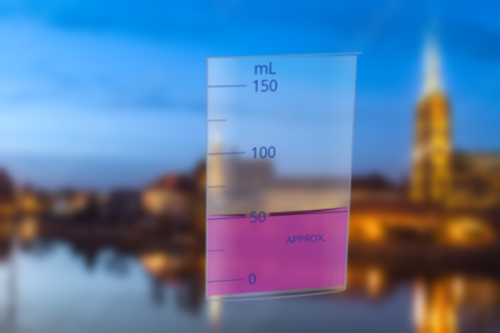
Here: 50mL
